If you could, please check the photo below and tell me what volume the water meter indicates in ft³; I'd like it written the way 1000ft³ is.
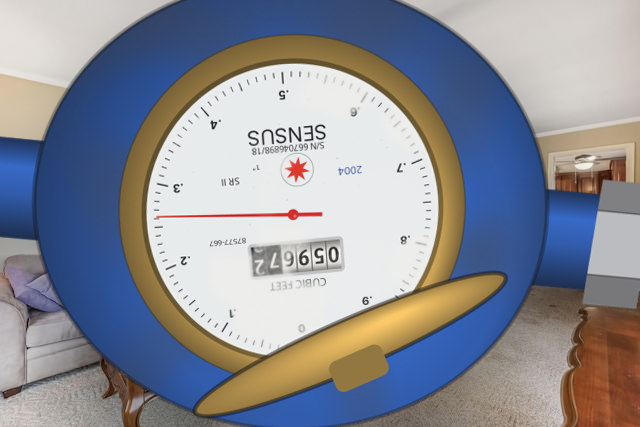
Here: 59672.26ft³
